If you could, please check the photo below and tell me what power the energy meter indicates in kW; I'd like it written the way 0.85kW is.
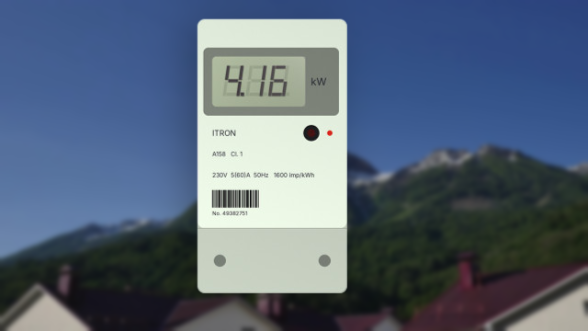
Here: 4.16kW
